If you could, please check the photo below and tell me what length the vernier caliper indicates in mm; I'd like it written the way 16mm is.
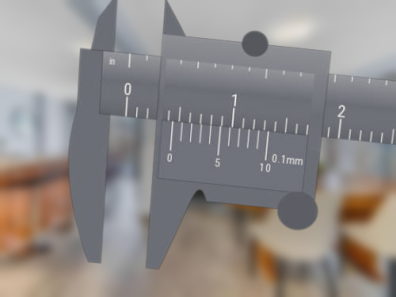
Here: 4.4mm
